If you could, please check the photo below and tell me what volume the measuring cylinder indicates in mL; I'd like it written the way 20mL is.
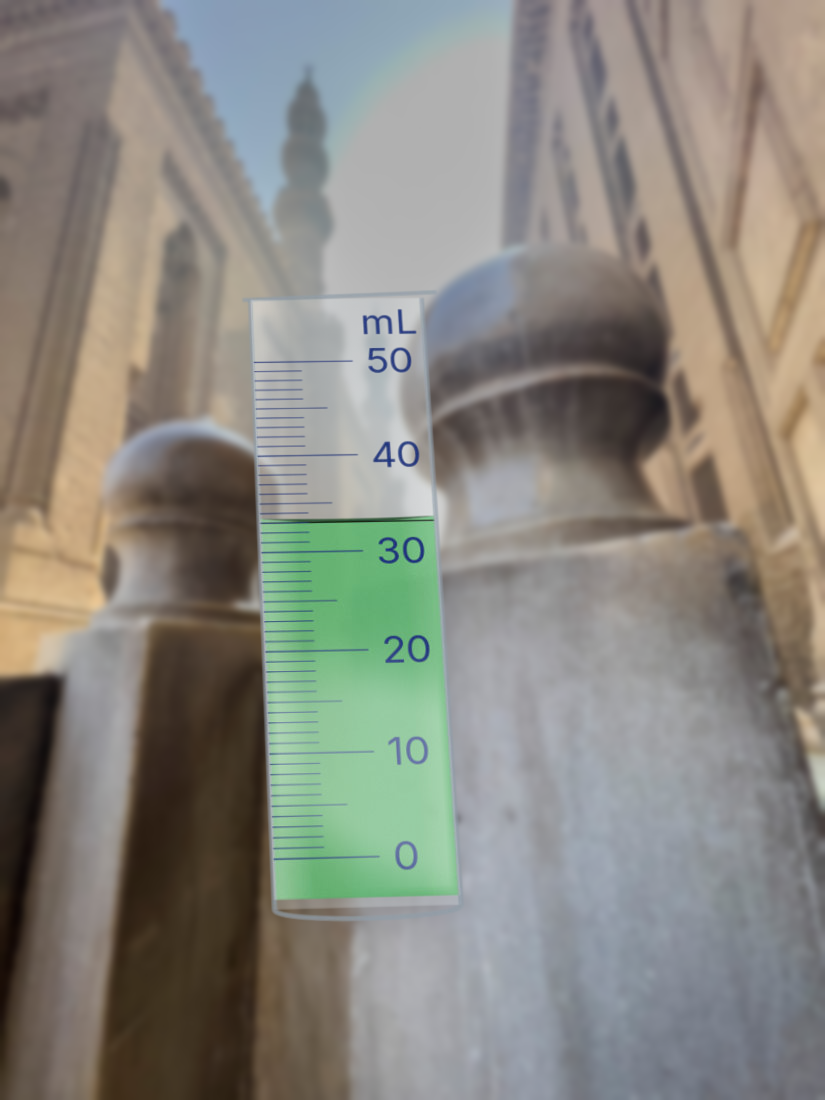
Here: 33mL
